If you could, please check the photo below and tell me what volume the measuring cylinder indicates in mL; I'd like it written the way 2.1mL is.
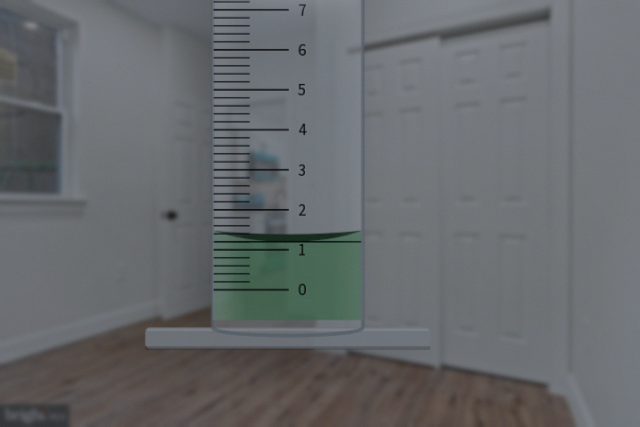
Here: 1.2mL
